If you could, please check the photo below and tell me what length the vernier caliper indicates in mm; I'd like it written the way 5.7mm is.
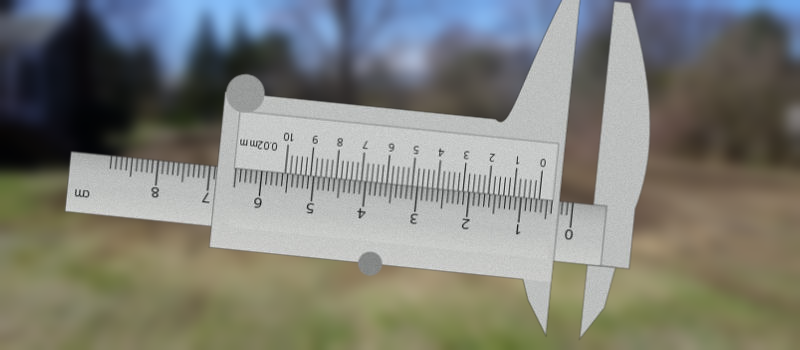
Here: 6.5mm
